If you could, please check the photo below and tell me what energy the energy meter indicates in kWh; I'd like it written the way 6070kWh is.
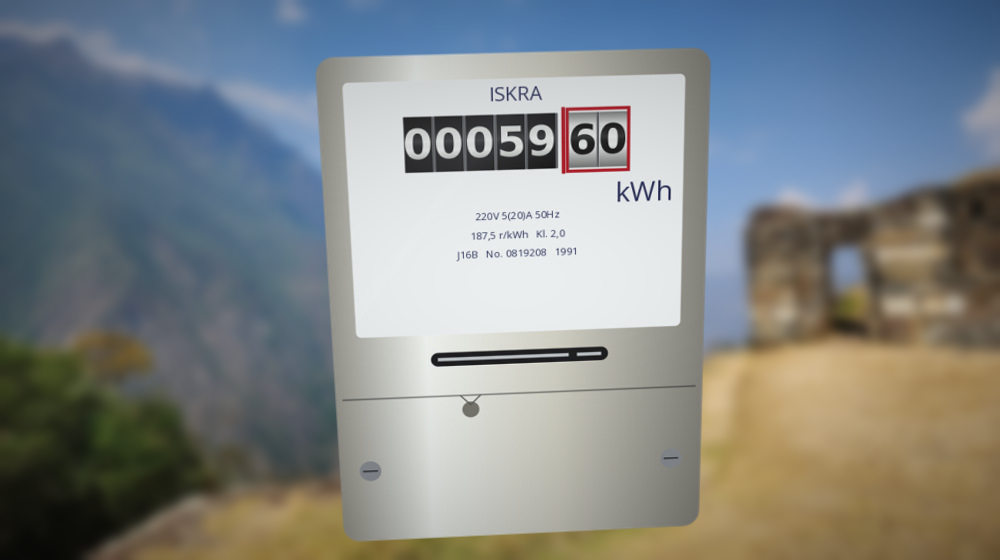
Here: 59.60kWh
